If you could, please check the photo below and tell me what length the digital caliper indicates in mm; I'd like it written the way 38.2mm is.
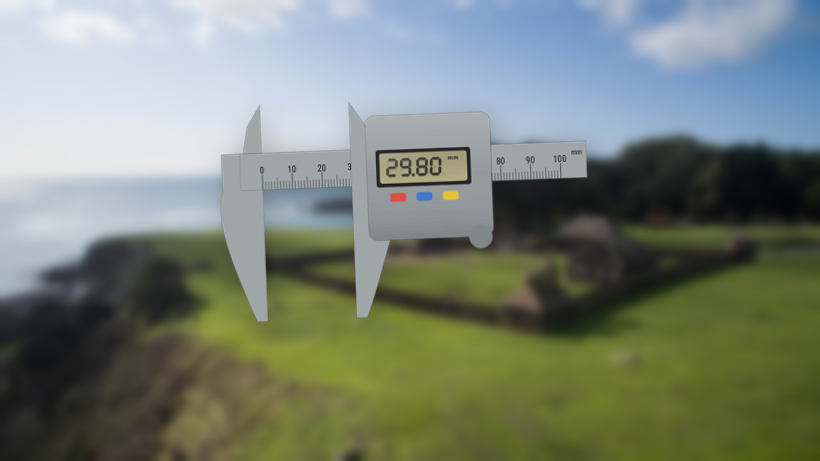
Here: 29.80mm
